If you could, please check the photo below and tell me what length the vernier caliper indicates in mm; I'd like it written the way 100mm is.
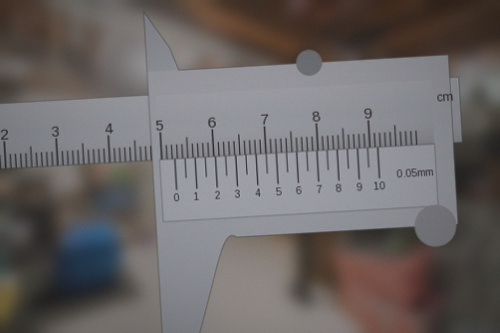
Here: 52.5mm
